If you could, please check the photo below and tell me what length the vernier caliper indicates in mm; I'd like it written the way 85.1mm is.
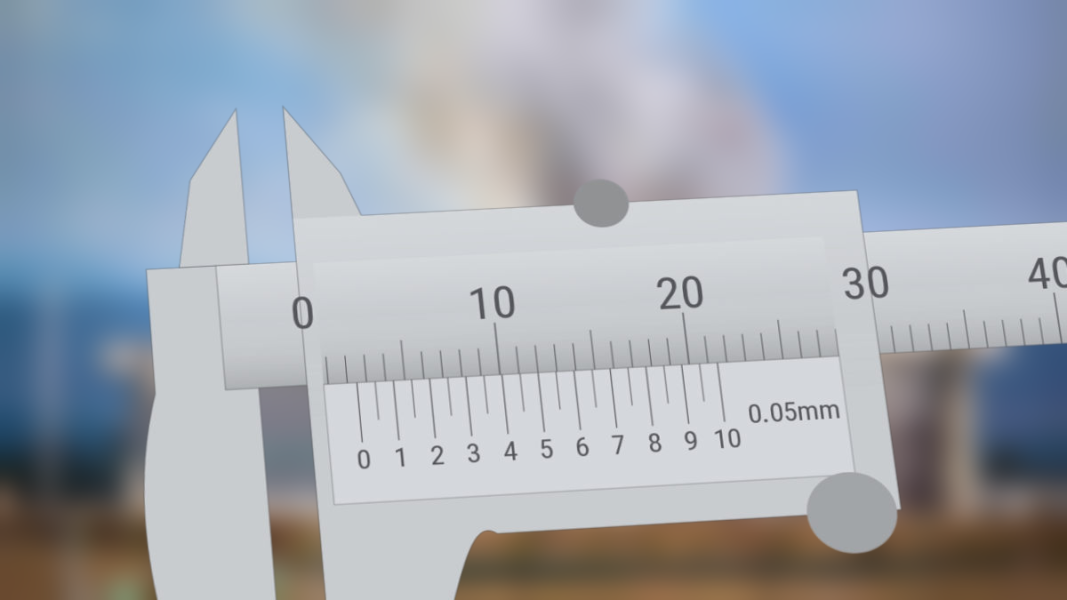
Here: 2.5mm
